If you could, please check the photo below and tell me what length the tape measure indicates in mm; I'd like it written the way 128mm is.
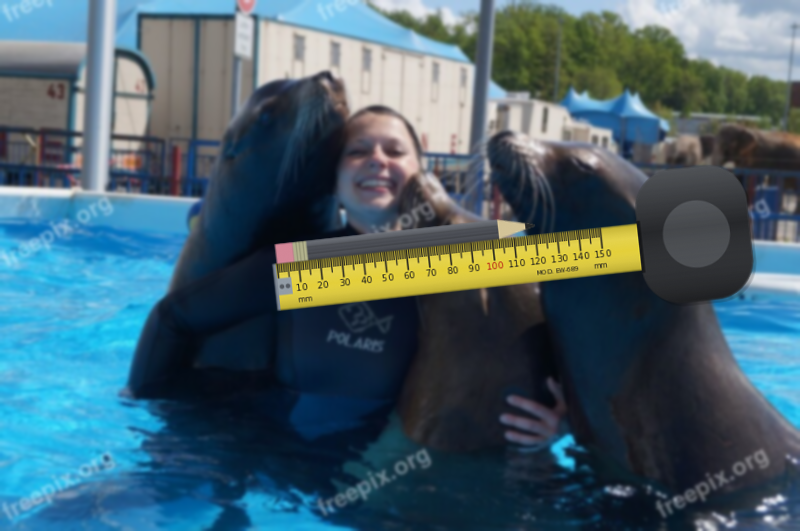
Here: 120mm
